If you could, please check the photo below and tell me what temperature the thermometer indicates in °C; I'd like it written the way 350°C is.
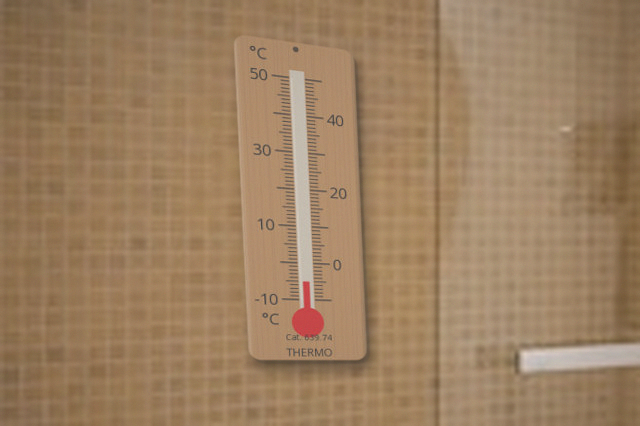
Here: -5°C
